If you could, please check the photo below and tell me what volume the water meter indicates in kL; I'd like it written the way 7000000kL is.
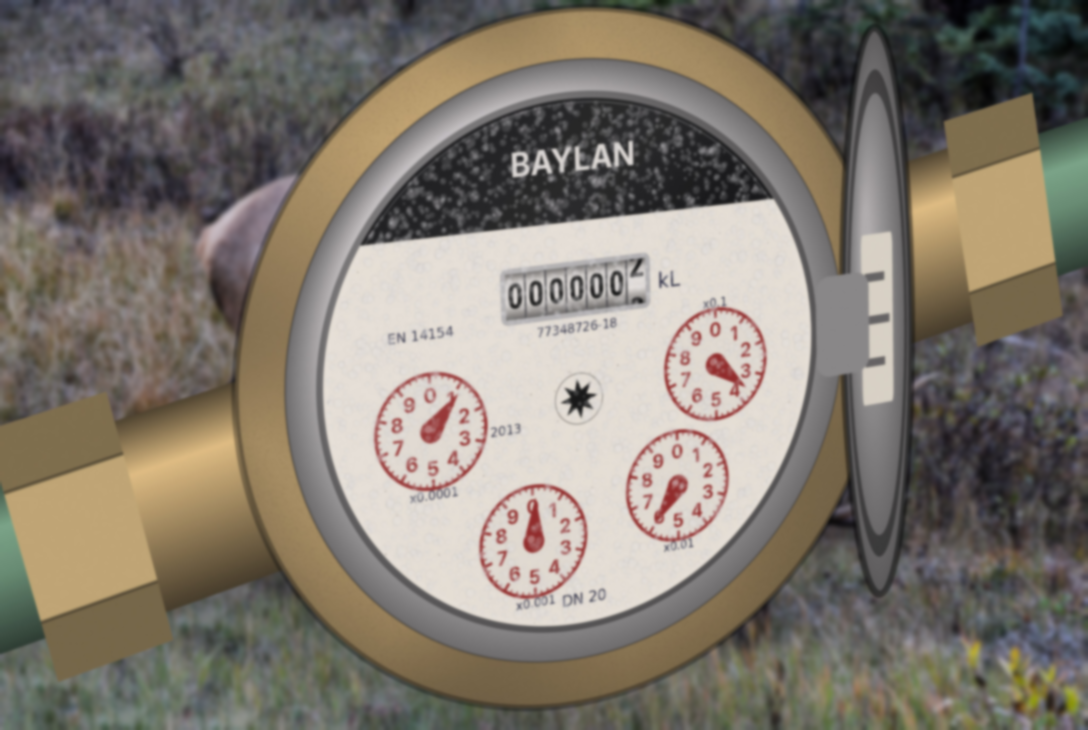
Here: 2.3601kL
